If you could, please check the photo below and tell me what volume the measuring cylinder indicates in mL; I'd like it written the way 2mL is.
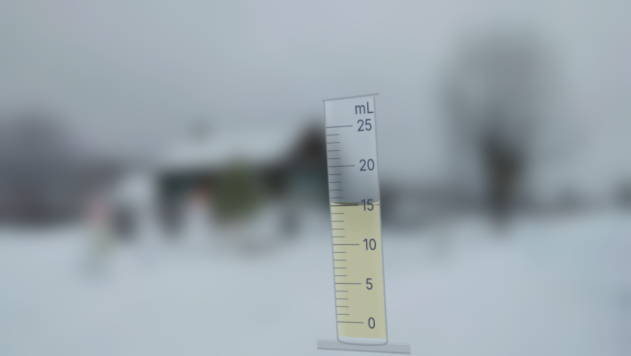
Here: 15mL
